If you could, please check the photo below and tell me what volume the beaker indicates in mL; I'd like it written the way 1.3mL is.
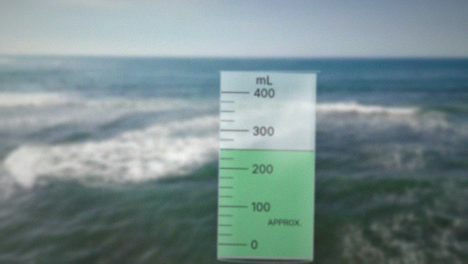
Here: 250mL
